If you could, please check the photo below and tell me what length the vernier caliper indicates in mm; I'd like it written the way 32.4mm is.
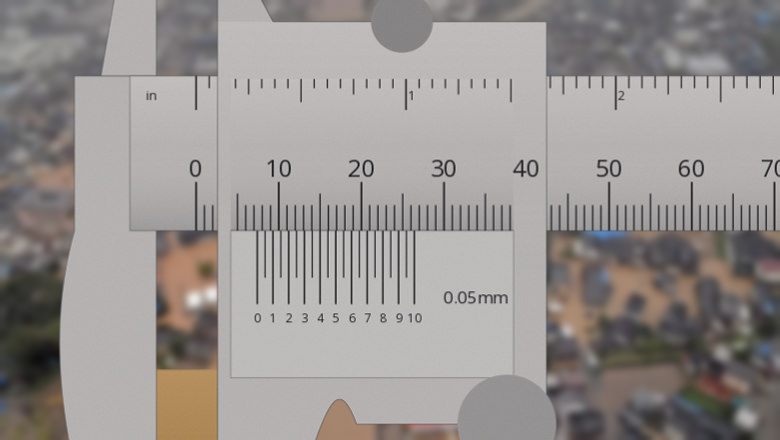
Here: 7.4mm
